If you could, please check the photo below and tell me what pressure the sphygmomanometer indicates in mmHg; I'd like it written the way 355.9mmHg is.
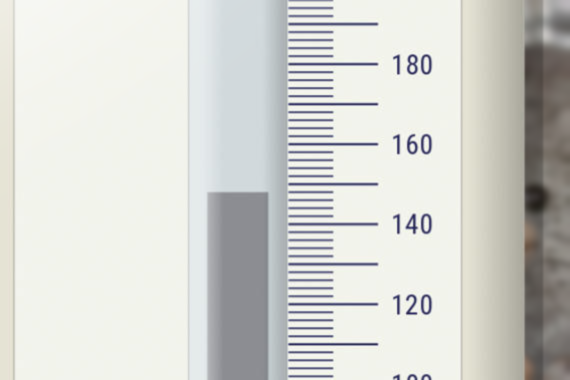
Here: 148mmHg
